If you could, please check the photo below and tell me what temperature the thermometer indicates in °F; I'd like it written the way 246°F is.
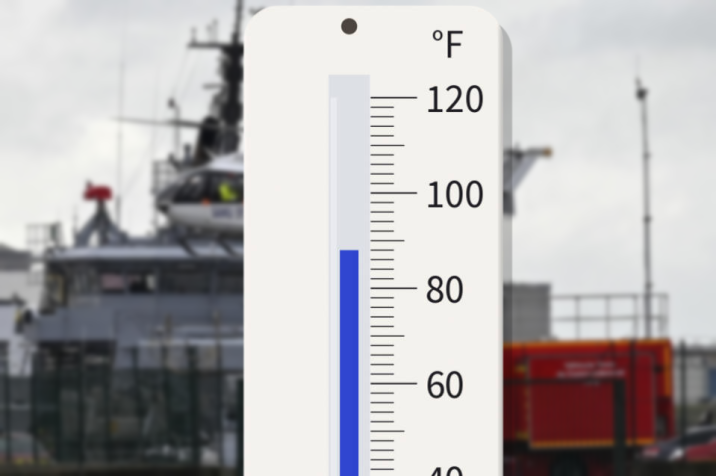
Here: 88°F
